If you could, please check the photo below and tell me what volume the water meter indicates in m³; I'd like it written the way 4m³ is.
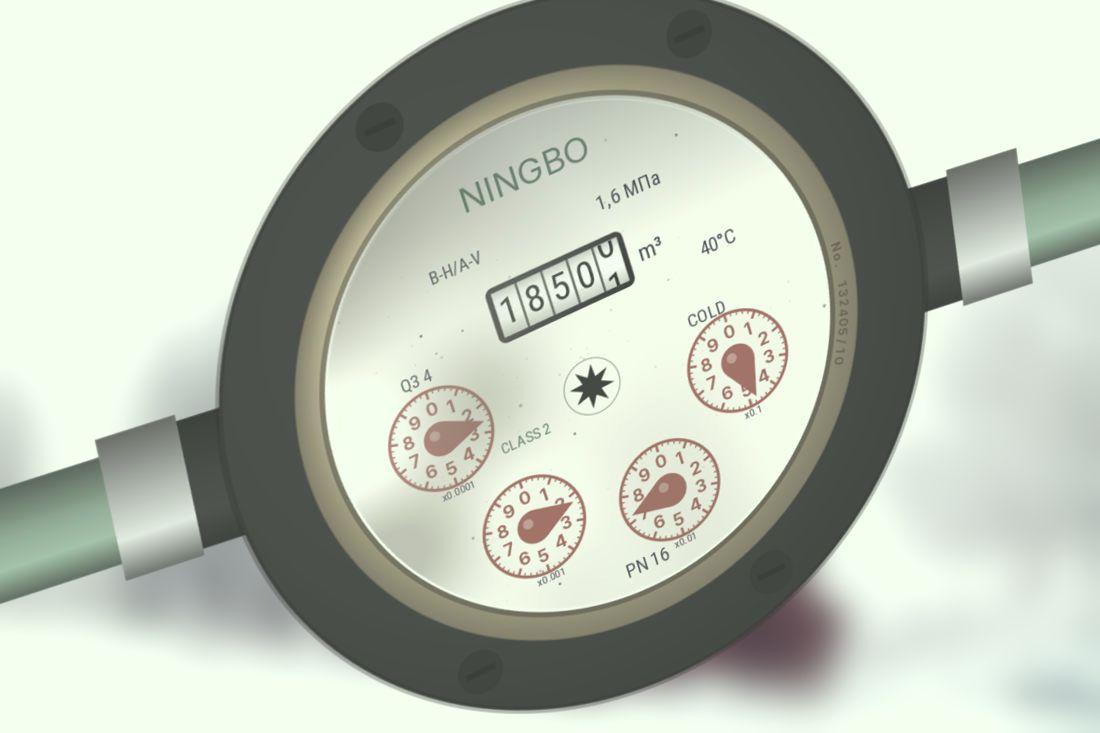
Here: 18500.4722m³
